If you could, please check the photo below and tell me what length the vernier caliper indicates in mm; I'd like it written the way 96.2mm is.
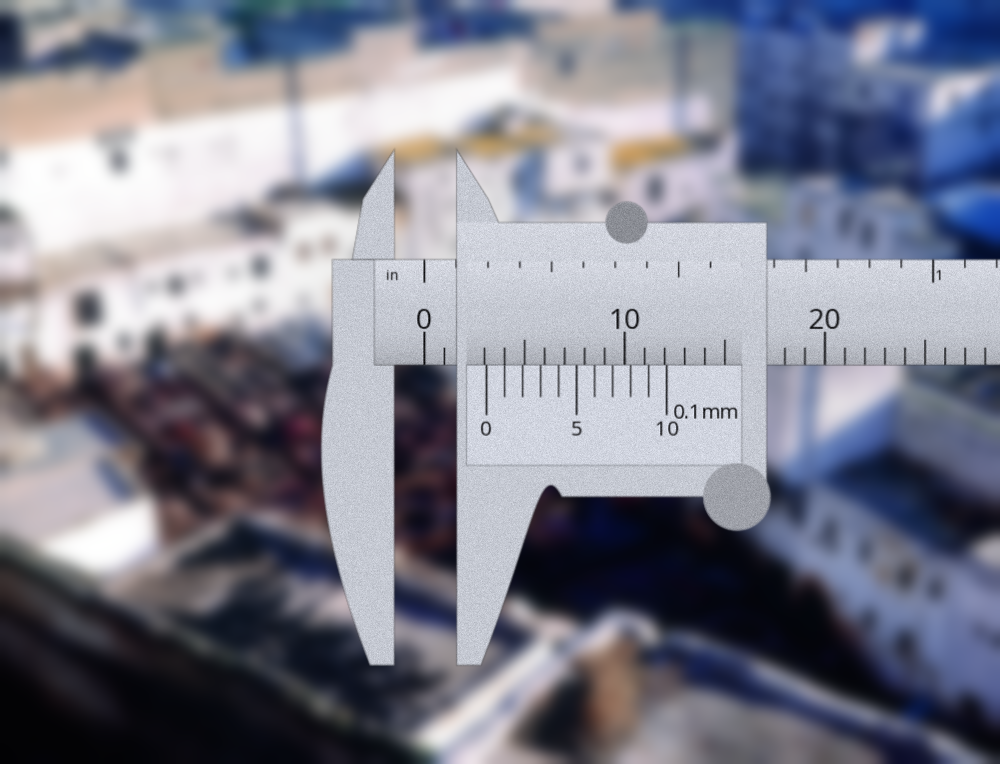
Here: 3.1mm
